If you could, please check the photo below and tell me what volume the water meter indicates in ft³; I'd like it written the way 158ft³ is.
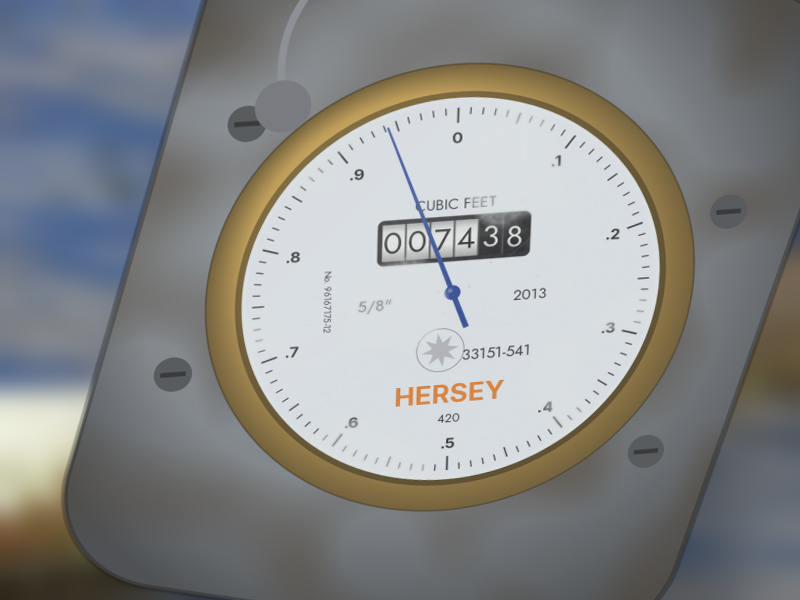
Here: 7437.94ft³
